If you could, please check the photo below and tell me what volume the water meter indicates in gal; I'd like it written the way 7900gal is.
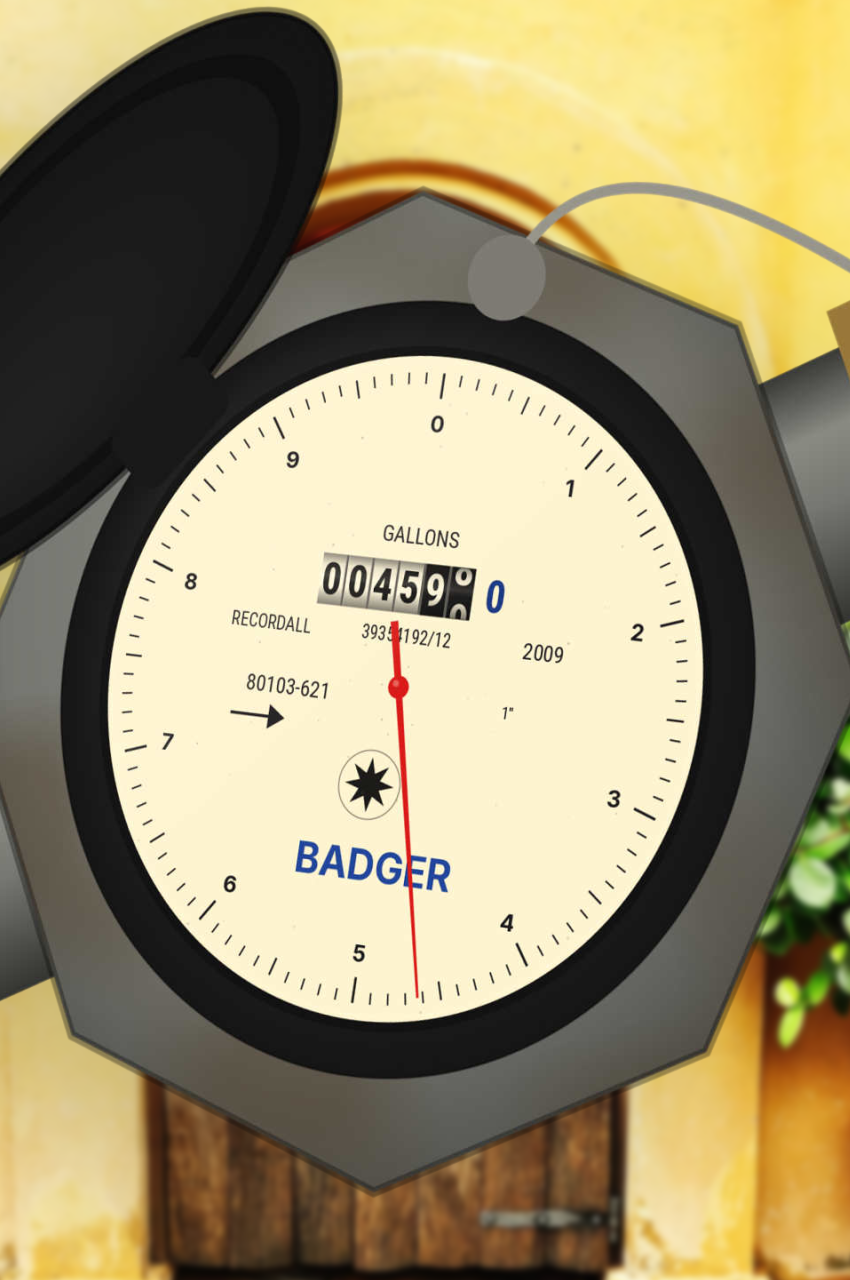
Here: 45984.6gal
